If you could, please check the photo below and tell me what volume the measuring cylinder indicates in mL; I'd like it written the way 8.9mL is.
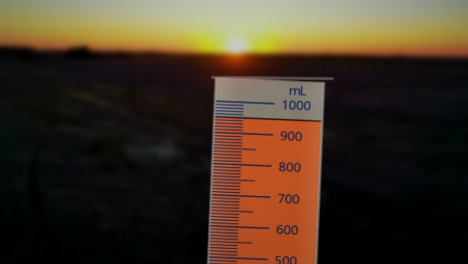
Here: 950mL
